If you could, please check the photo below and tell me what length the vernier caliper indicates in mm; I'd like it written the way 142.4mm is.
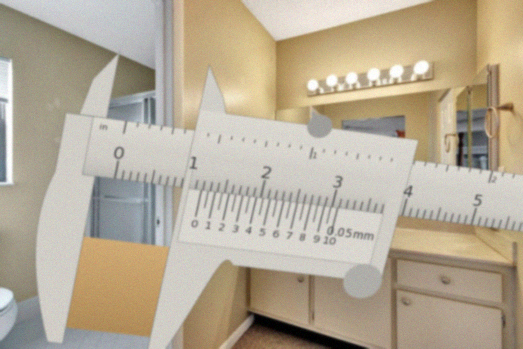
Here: 11.8mm
